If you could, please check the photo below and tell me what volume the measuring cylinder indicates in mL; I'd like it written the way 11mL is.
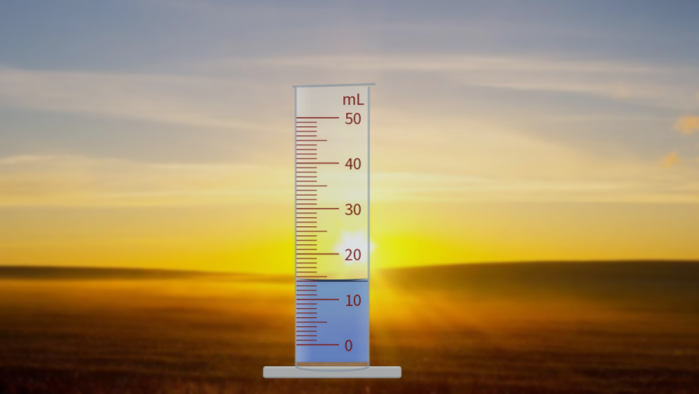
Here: 14mL
